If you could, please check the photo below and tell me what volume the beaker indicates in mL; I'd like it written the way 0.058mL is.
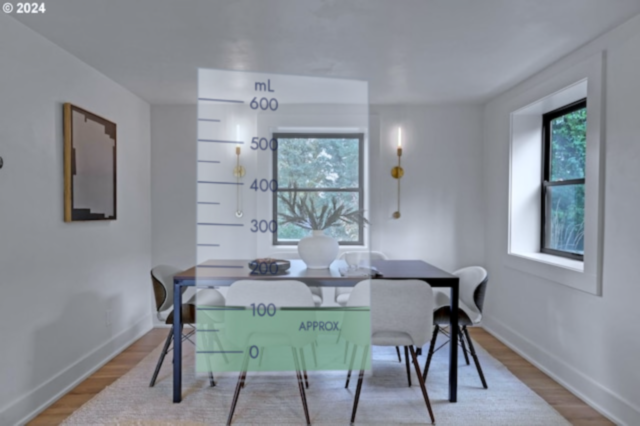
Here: 100mL
